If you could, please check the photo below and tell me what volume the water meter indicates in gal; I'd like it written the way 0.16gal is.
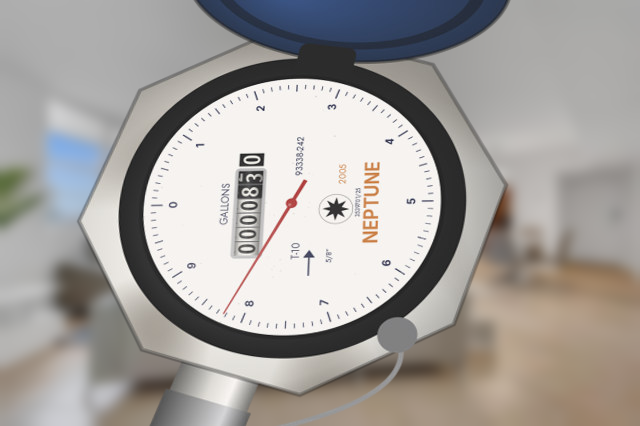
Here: 828.2gal
